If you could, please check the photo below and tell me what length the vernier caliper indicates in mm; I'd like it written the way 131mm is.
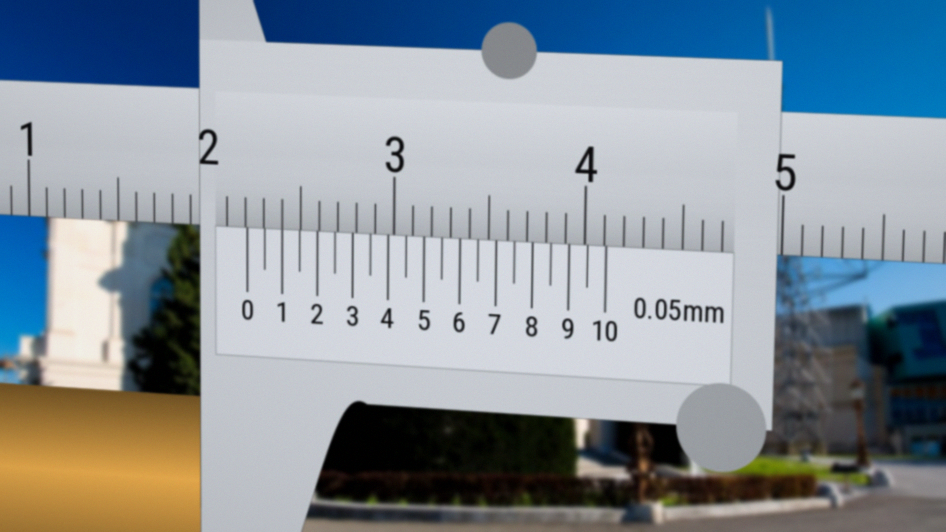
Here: 22.1mm
